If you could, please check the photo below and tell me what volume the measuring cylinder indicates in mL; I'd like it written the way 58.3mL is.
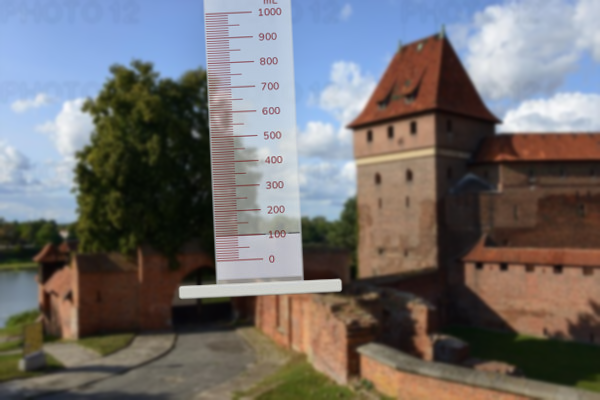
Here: 100mL
